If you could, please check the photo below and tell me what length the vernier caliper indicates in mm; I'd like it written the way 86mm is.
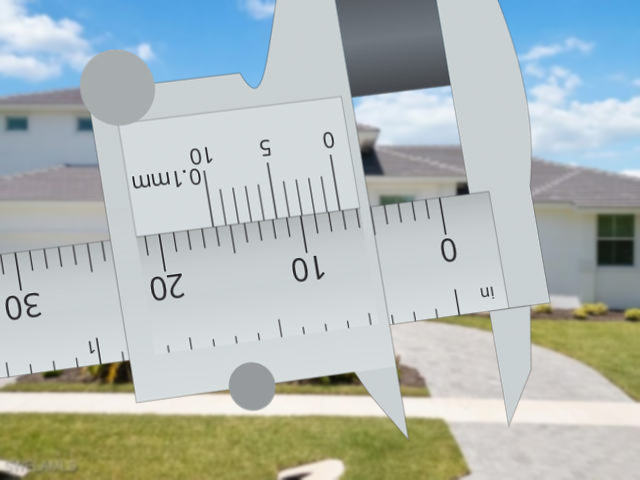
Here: 7.2mm
